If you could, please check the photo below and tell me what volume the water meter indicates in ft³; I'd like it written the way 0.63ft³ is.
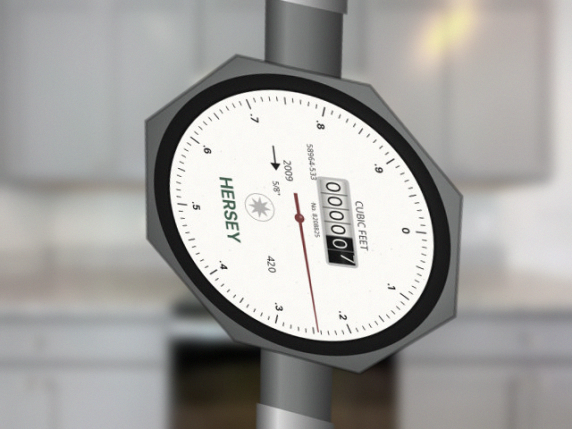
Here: 7.24ft³
